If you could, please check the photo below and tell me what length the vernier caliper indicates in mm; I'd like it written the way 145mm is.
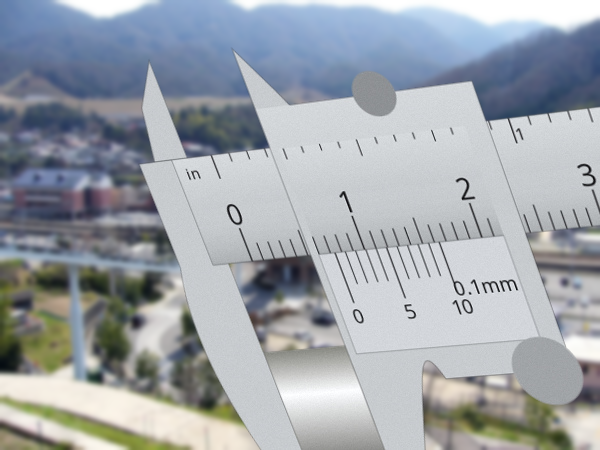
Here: 7.4mm
